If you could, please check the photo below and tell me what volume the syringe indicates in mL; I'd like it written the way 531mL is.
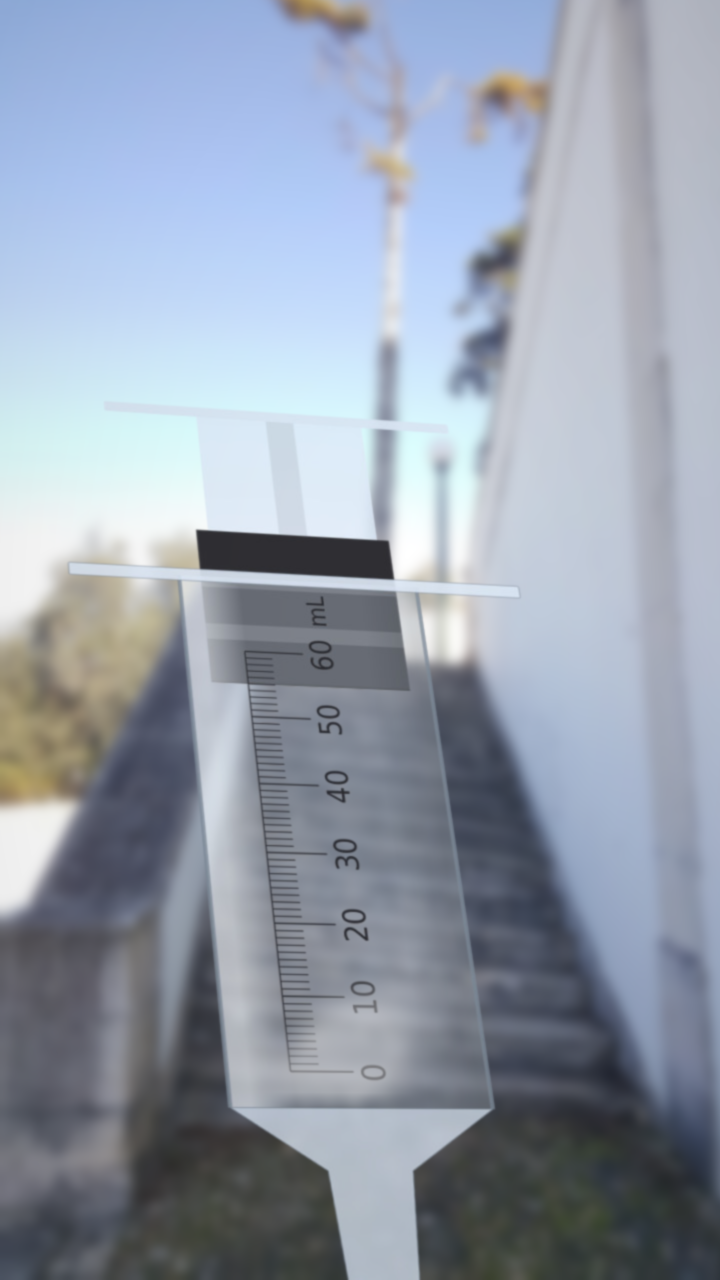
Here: 55mL
